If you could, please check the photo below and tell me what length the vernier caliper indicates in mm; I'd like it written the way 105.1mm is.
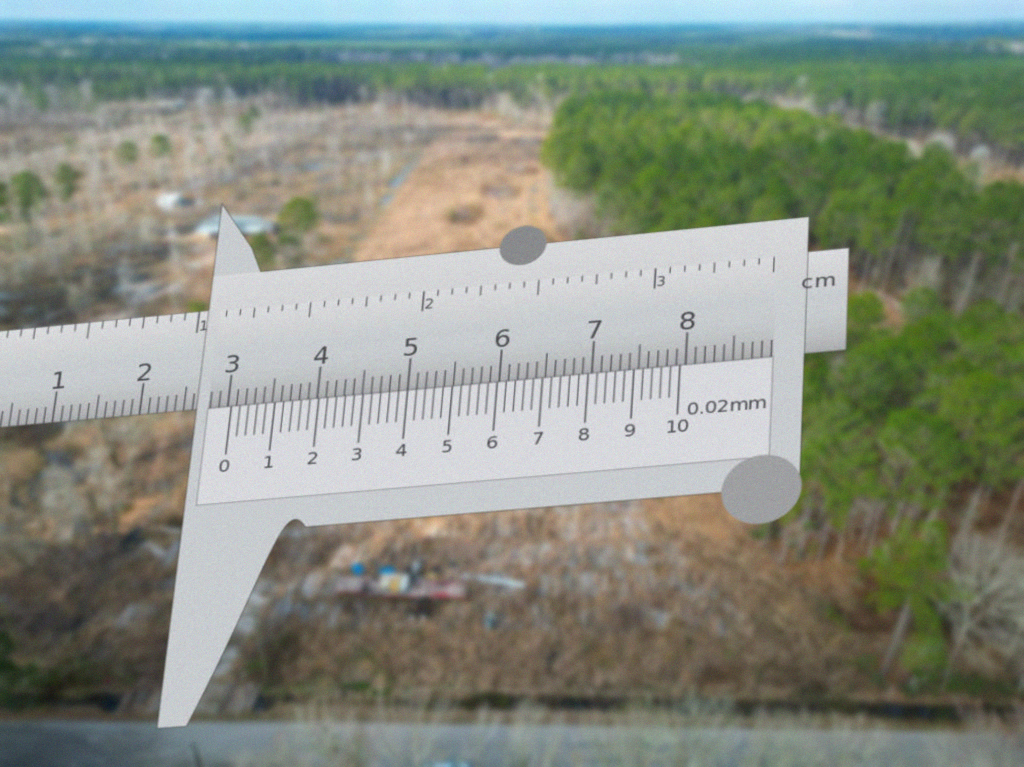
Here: 30.4mm
